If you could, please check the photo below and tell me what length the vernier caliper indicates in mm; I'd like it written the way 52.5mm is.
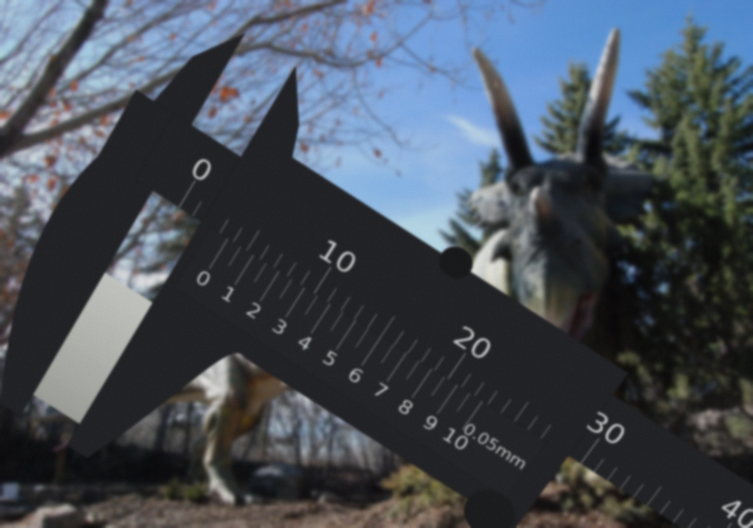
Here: 3.6mm
